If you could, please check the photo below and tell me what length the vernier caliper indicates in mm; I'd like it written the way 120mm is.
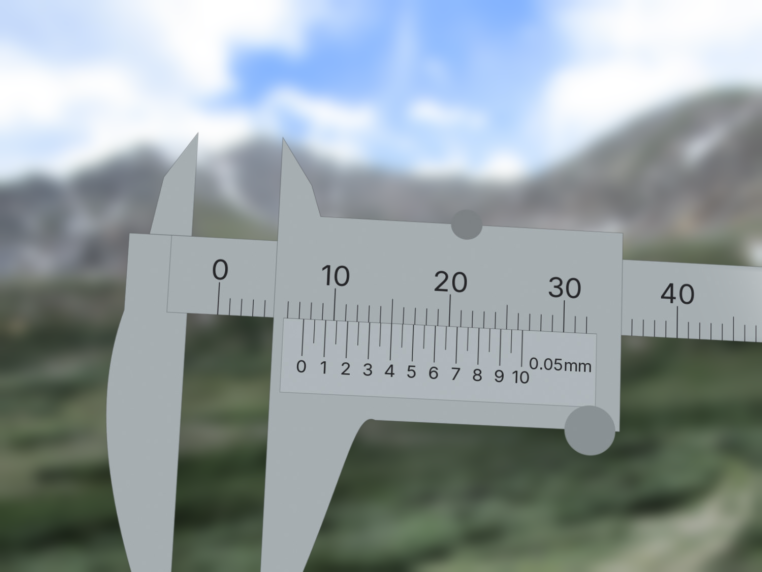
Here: 7.4mm
